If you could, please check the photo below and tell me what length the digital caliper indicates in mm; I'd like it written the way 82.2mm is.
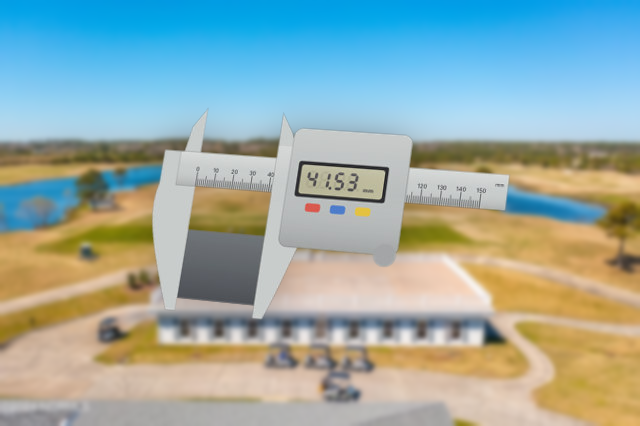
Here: 41.53mm
